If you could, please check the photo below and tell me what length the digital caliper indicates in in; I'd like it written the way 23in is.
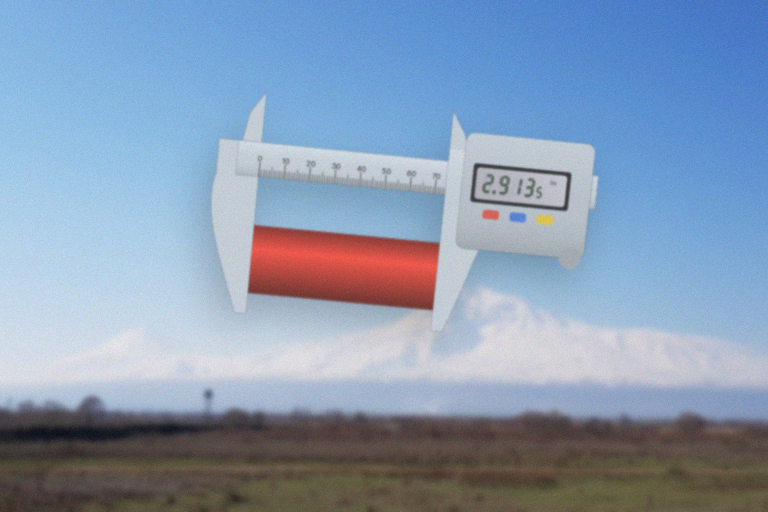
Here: 2.9135in
